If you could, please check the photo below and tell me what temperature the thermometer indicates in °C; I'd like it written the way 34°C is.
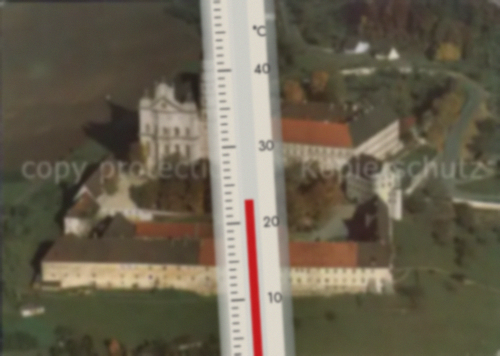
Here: 23°C
